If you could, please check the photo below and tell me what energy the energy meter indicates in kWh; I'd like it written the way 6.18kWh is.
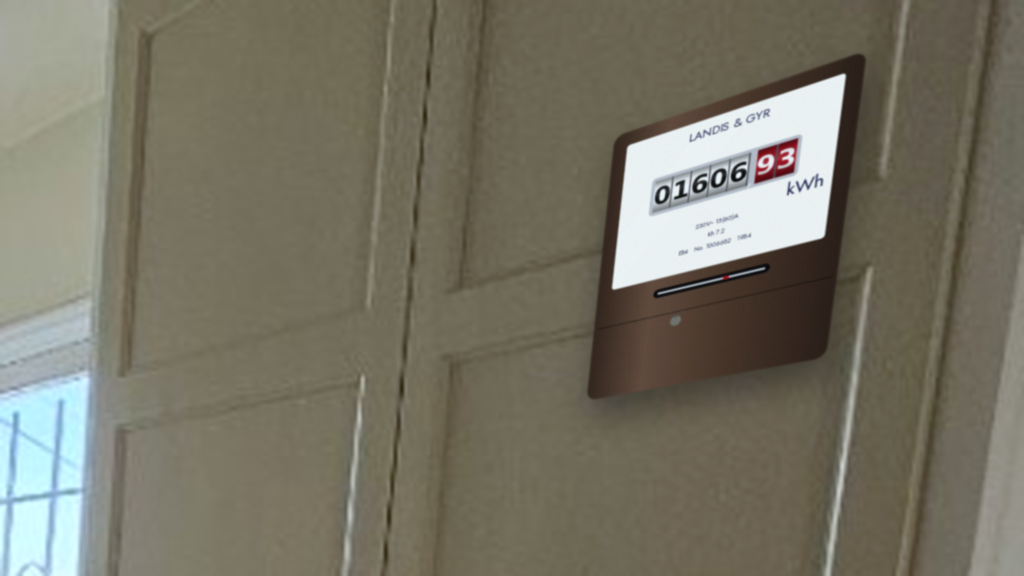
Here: 1606.93kWh
